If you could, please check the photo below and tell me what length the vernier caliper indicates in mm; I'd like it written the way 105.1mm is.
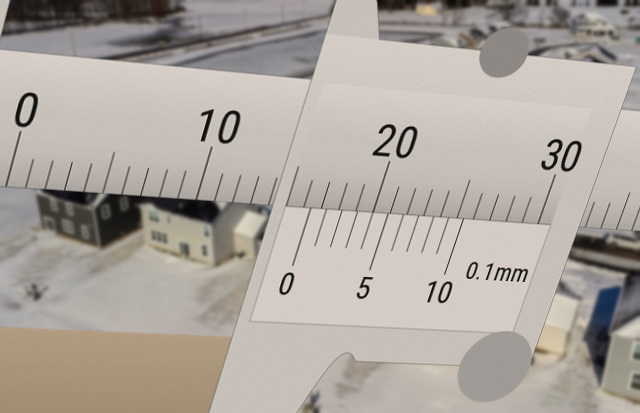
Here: 16.4mm
